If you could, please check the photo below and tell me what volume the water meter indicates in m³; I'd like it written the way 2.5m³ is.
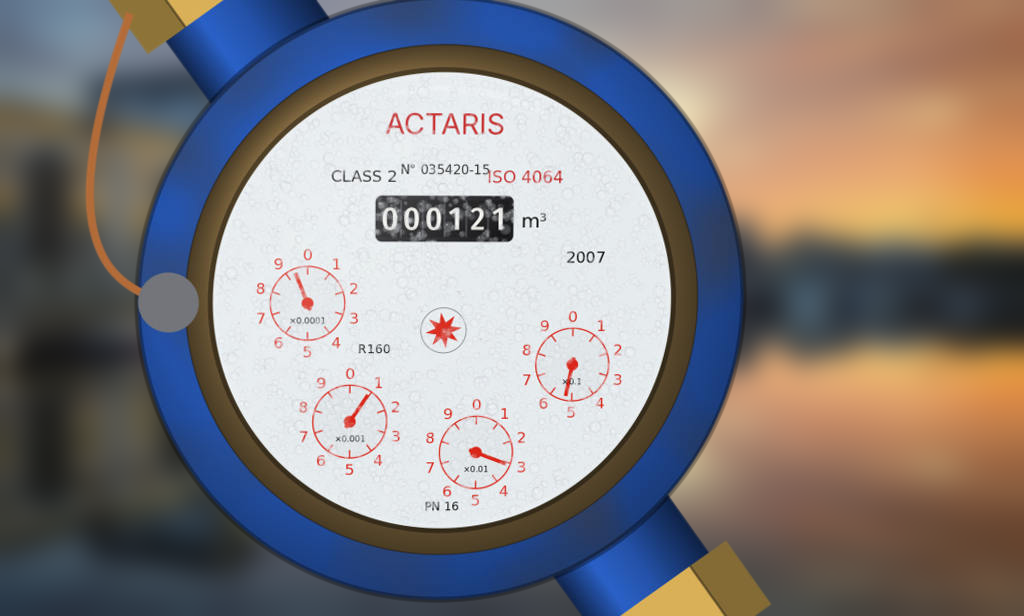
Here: 121.5309m³
